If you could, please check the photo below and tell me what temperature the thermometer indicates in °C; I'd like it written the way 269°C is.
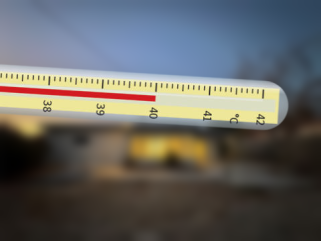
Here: 40°C
